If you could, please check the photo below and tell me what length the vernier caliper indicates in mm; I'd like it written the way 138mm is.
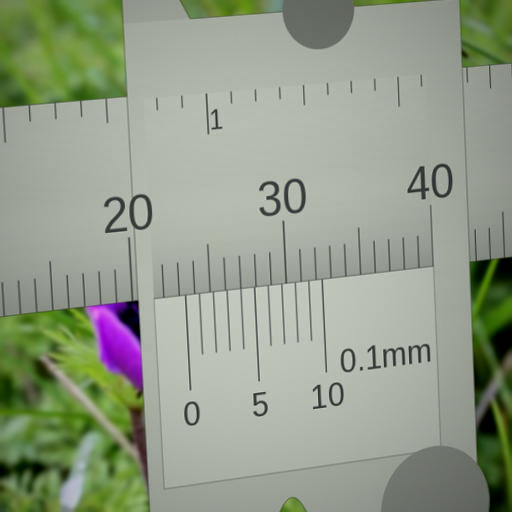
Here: 23.4mm
